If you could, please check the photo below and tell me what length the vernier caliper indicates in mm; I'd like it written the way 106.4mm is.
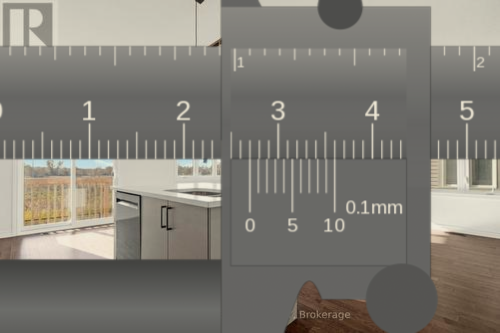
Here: 27.0mm
